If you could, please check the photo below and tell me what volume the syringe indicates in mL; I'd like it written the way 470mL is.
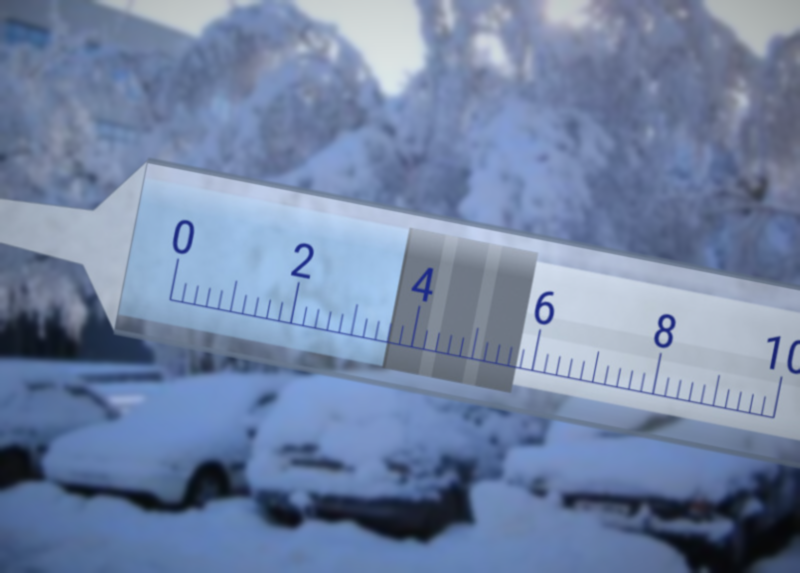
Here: 3.6mL
